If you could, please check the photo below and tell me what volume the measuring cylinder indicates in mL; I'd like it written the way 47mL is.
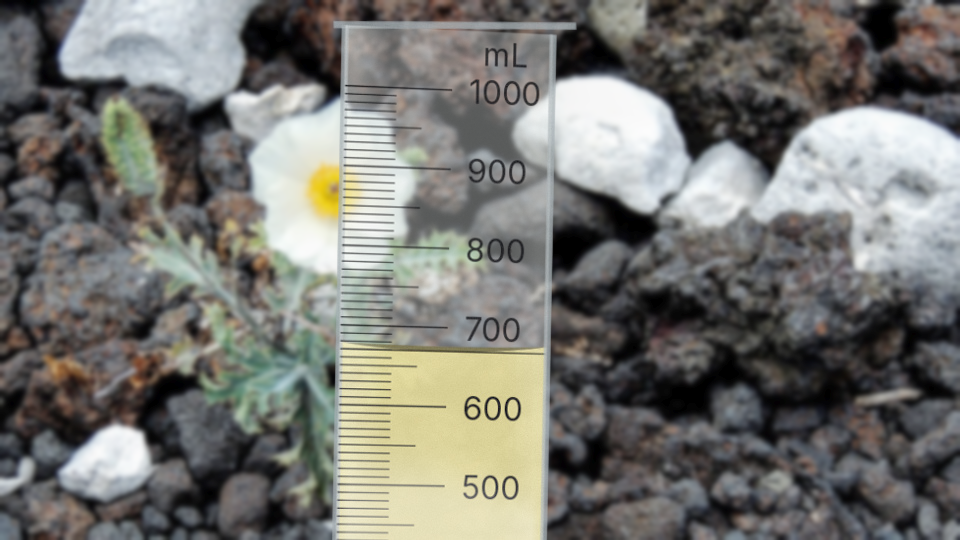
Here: 670mL
